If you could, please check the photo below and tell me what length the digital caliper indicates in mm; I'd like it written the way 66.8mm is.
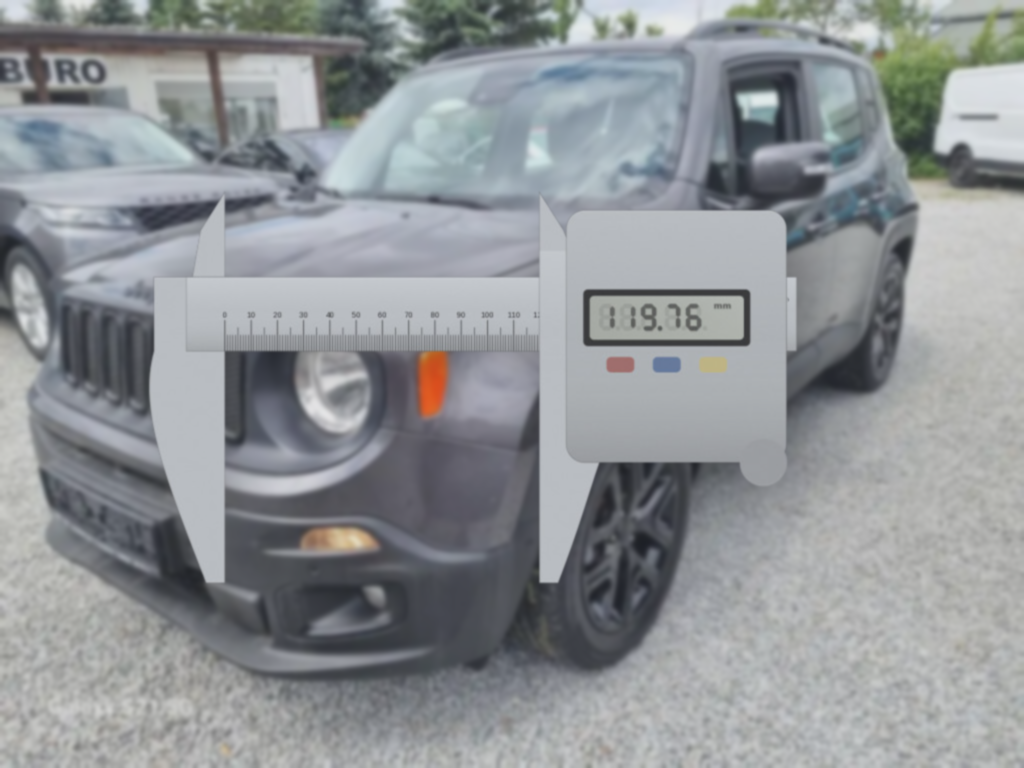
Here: 119.76mm
